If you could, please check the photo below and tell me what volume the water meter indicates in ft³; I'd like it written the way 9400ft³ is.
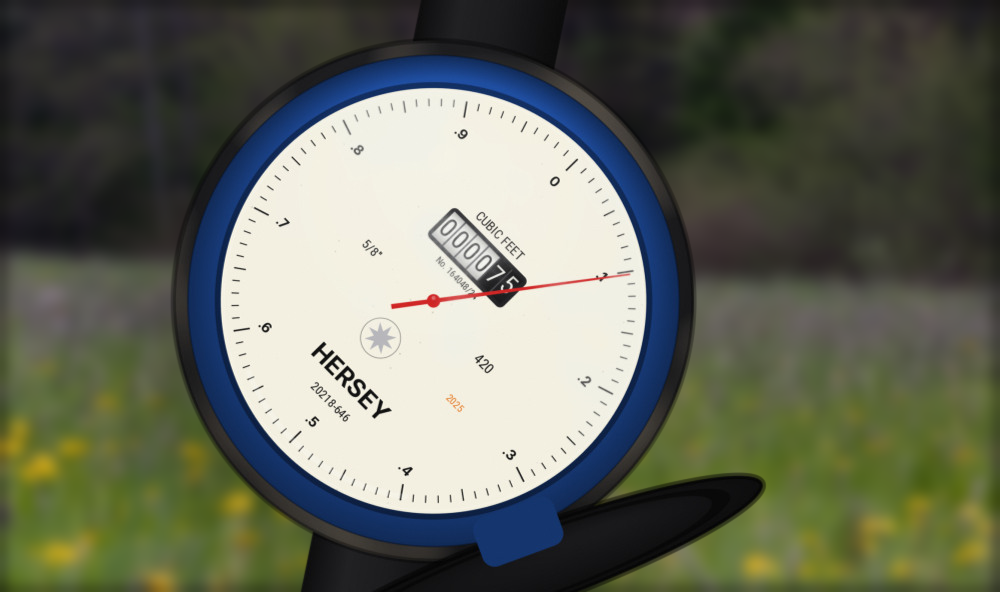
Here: 75.10ft³
